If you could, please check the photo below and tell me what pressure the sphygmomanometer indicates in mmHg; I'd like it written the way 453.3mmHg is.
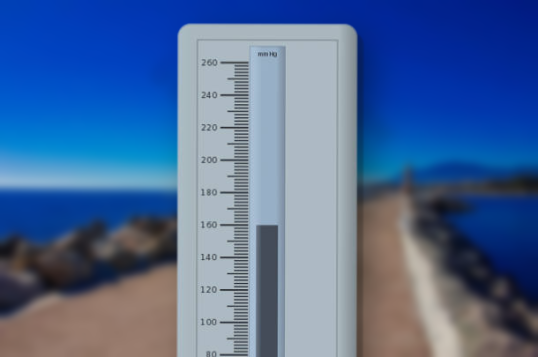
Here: 160mmHg
